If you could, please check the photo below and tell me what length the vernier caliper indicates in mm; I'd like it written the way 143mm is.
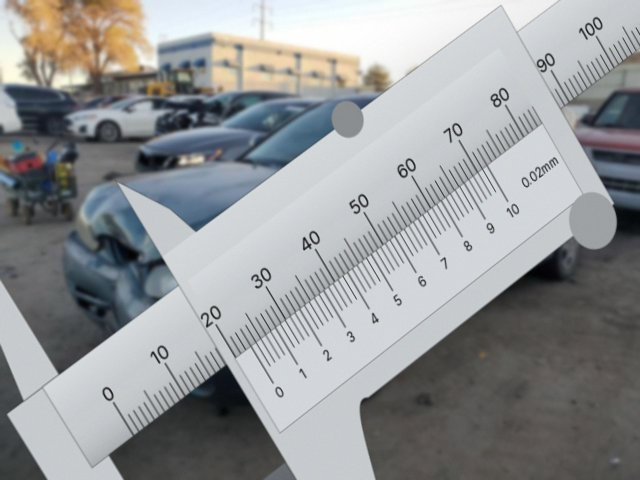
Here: 23.0mm
